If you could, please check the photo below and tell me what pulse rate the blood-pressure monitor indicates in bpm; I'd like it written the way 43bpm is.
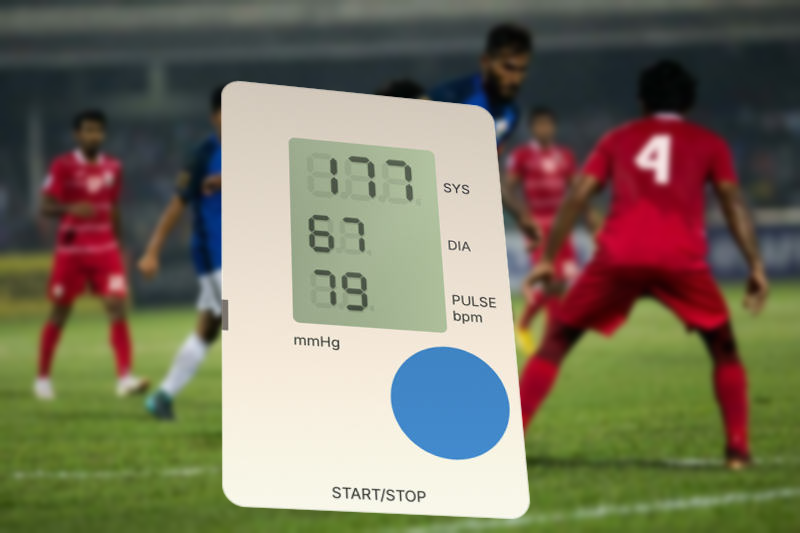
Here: 79bpm
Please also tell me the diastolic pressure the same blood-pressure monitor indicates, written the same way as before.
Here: 67mmHg
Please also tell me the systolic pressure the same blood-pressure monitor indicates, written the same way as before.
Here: 177mmHg
